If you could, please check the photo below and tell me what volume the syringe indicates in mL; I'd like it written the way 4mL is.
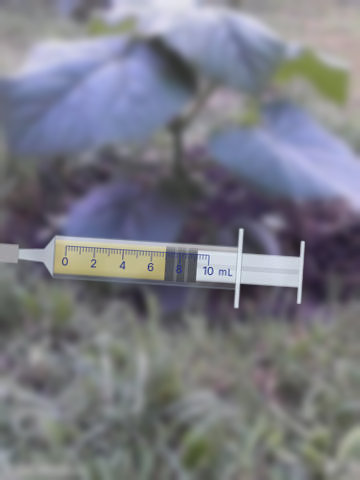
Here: 7mL
